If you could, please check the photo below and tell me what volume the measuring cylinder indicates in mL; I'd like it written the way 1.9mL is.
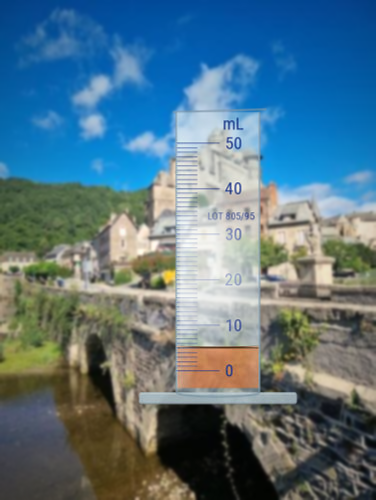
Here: 5mL
